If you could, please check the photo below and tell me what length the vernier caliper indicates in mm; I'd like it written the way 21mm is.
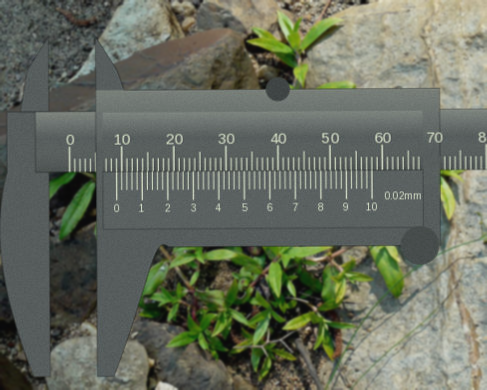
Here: 9.0mm
